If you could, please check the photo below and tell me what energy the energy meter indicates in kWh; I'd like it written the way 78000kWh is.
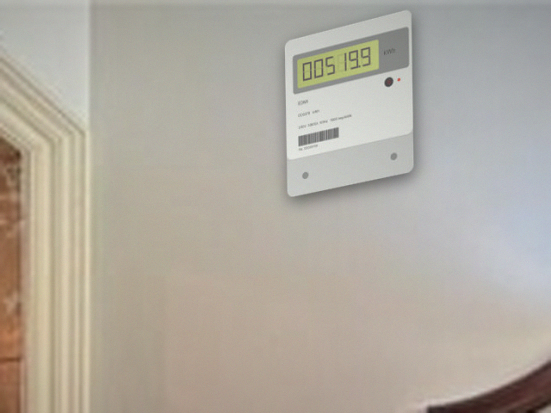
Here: 519.9kWh
